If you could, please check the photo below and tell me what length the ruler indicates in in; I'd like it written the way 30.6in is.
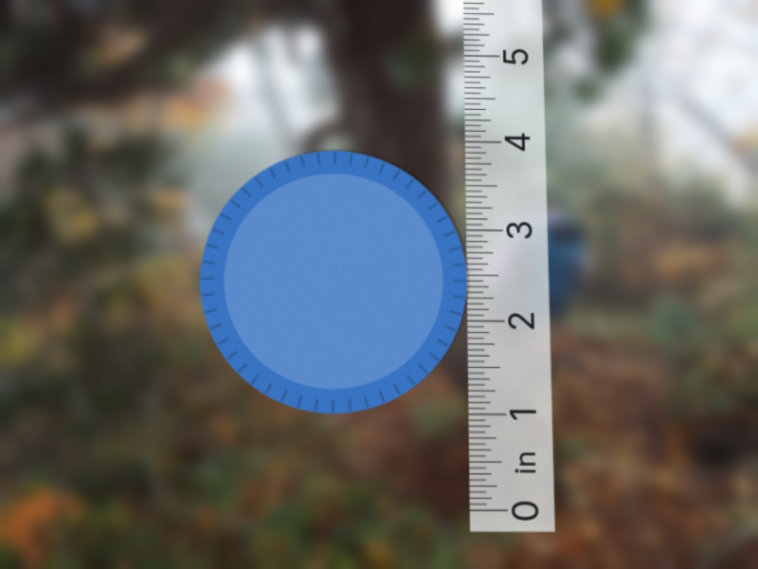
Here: 2.875in
